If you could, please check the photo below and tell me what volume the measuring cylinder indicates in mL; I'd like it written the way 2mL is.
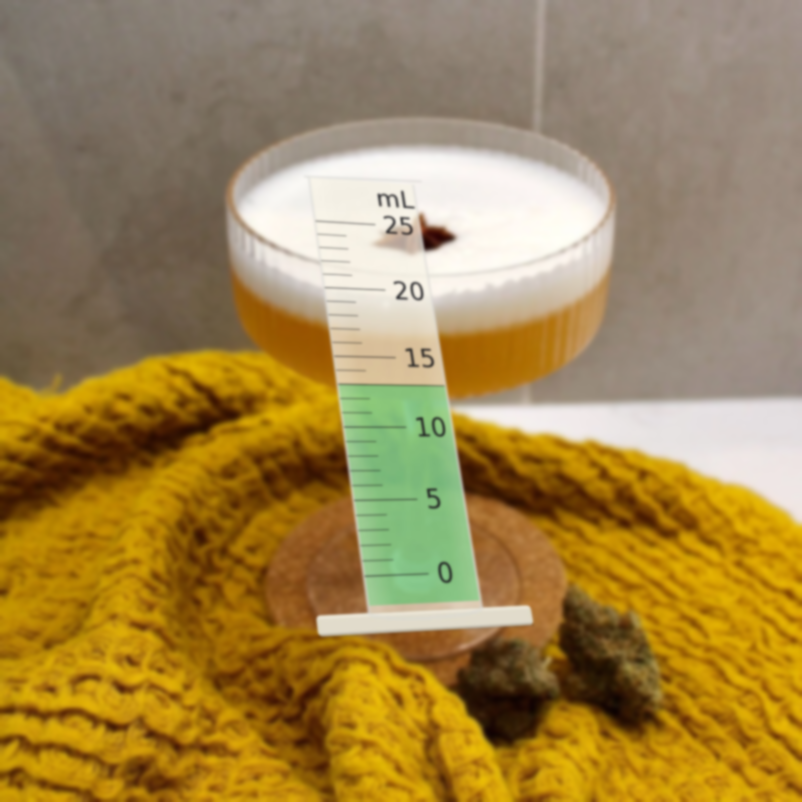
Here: 13mL
